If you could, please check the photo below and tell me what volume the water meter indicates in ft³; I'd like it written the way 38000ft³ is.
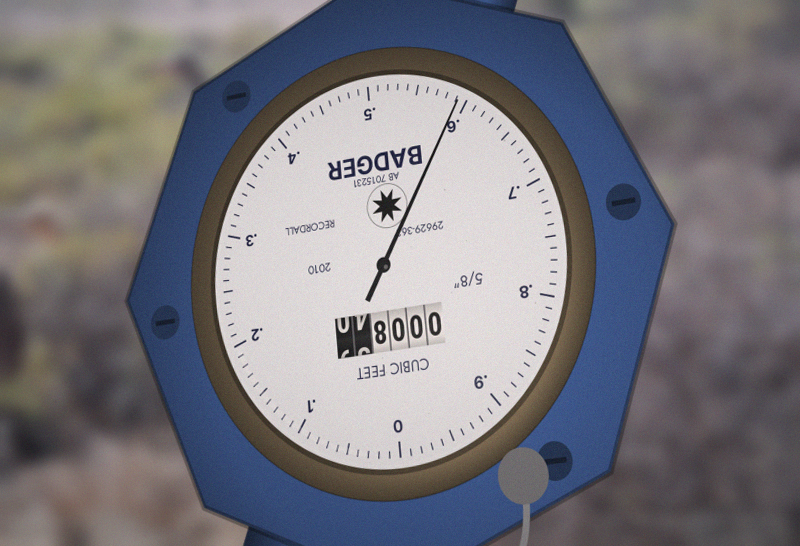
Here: 839.59ft³
